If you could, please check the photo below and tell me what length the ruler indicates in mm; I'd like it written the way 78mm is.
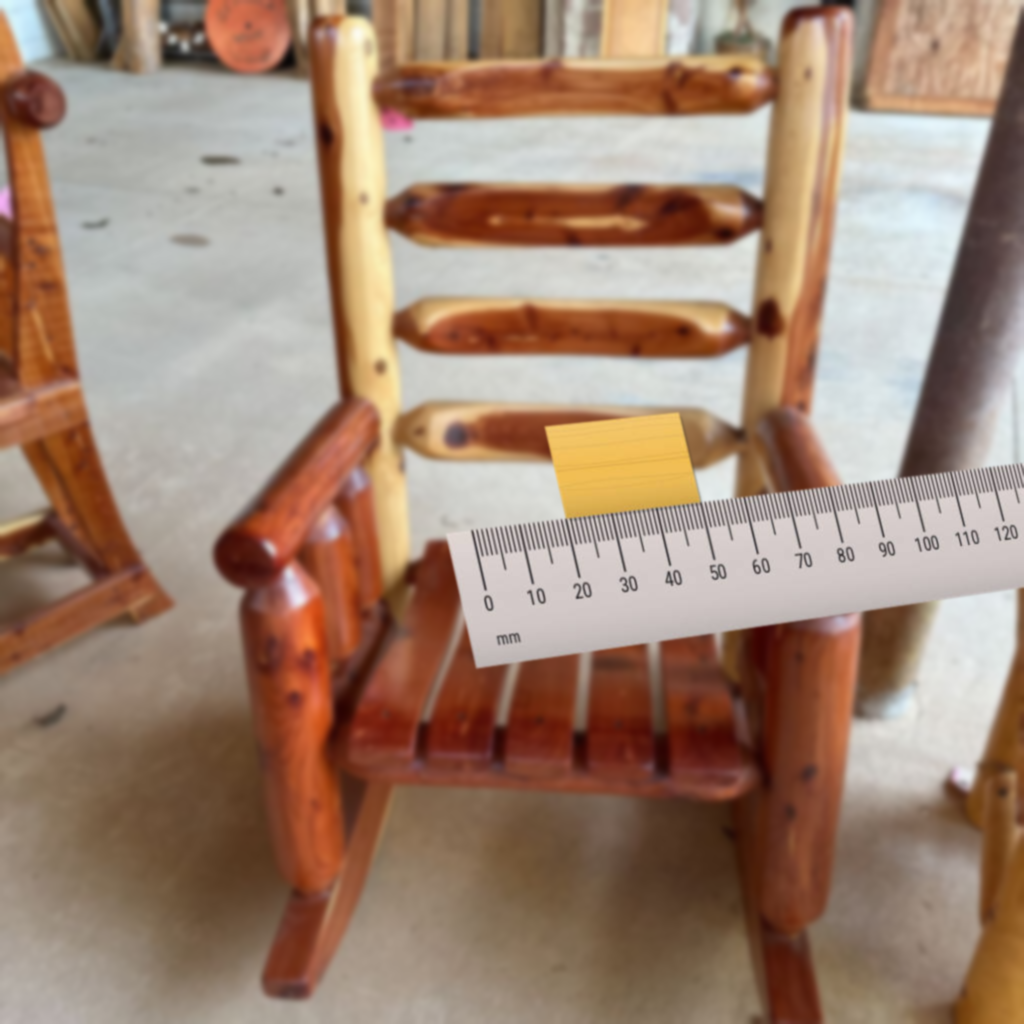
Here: 30mm
